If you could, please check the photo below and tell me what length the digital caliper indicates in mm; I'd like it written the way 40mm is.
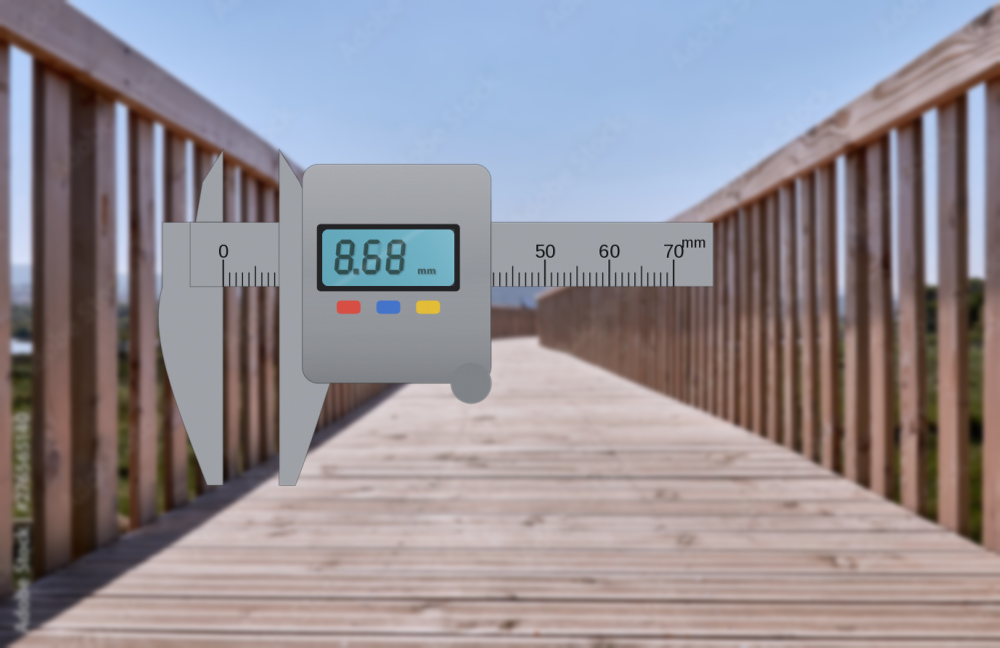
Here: 8.68mm
